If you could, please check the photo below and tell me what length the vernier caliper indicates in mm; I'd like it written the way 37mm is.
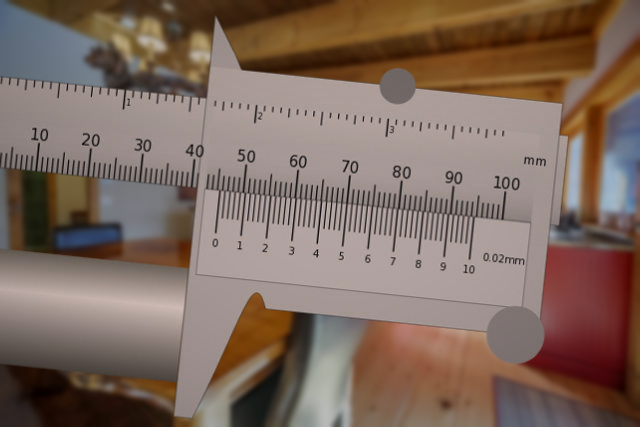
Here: 45.5mm
